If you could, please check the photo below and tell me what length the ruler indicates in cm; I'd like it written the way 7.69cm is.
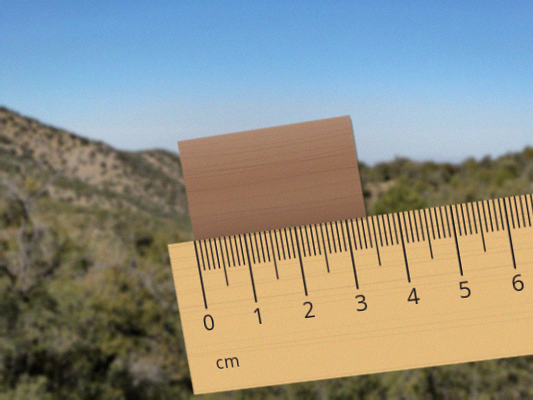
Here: 3.4cm
